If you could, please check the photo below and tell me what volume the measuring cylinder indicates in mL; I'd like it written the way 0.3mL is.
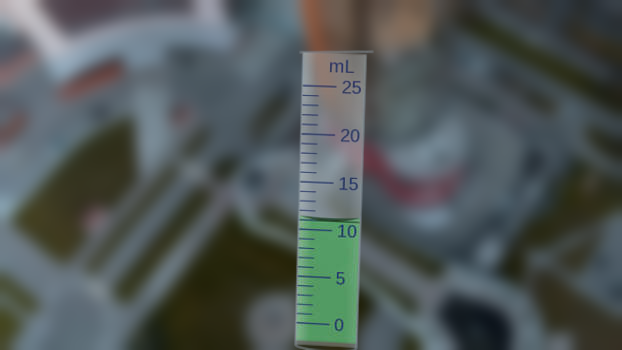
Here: 11mL
